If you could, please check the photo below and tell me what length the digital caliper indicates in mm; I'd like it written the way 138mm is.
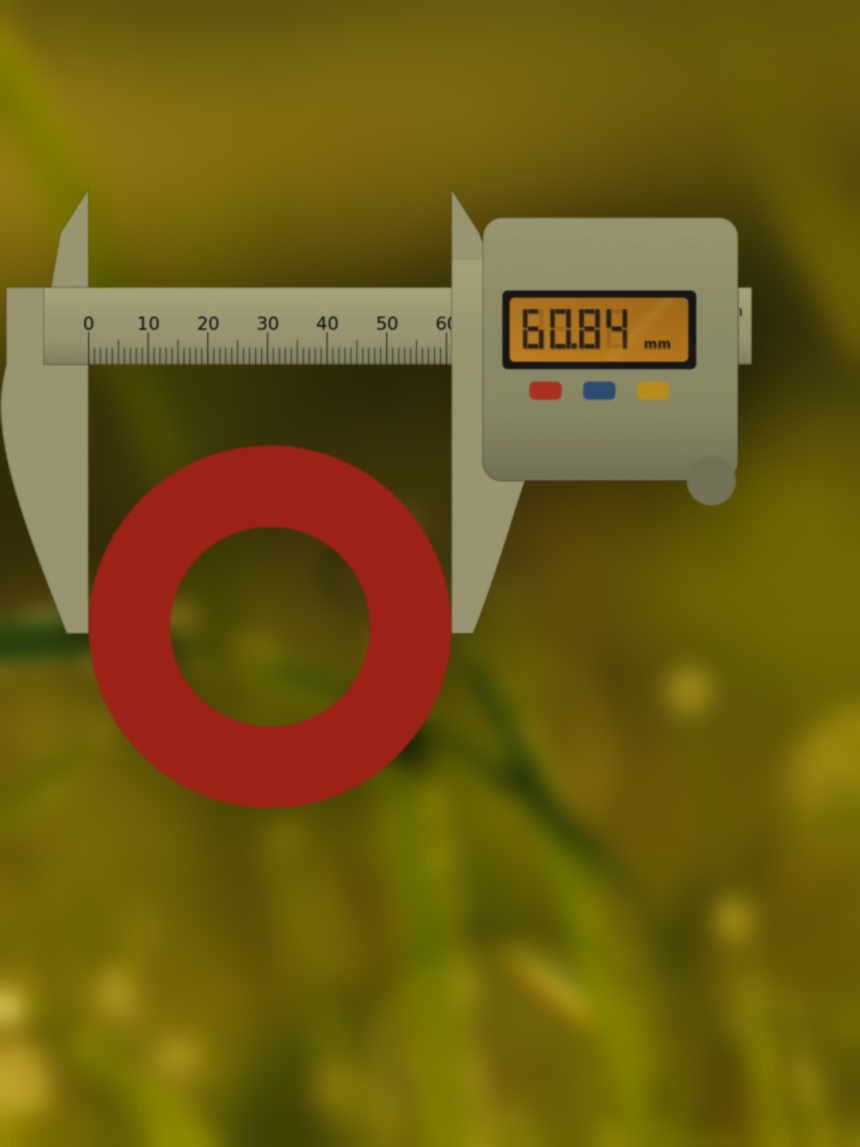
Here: 60.84mm
